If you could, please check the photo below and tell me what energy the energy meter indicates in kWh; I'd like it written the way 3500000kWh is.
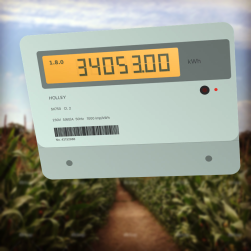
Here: 34053.00kWh
